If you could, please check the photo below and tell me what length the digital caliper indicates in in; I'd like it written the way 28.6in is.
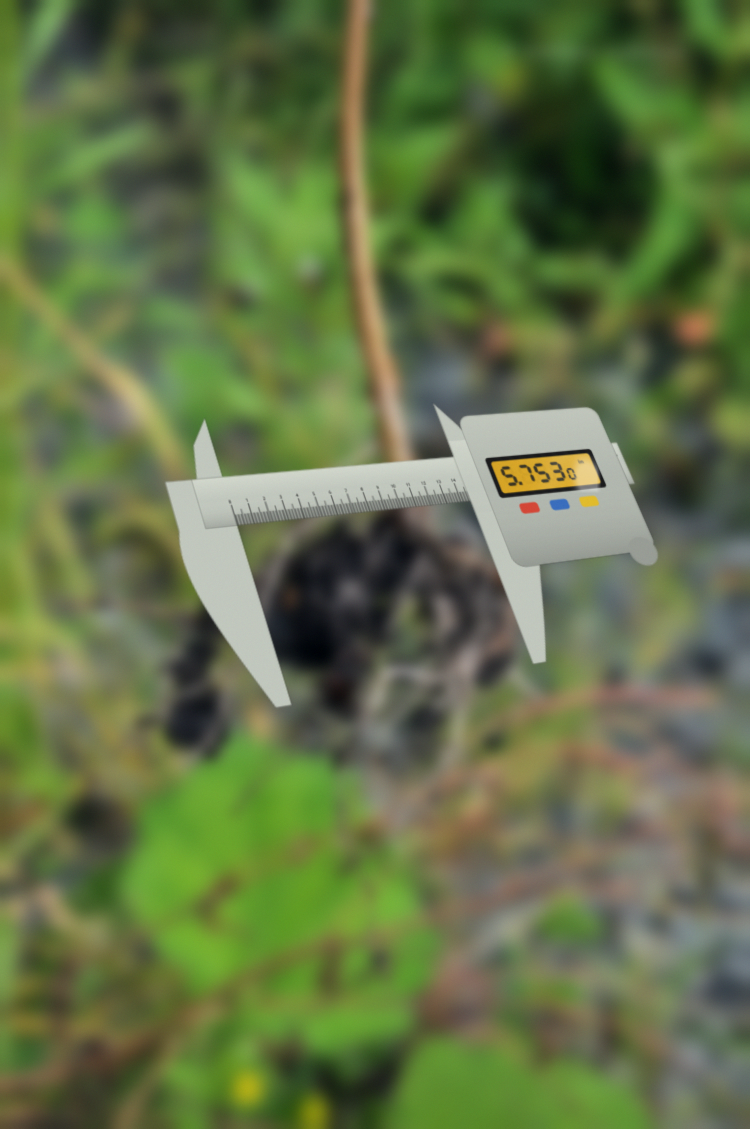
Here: 5.7530in
